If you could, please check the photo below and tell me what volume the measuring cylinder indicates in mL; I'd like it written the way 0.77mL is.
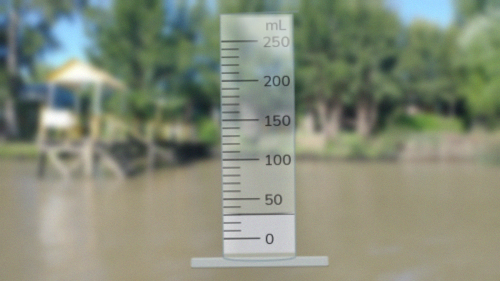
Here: 30mL
